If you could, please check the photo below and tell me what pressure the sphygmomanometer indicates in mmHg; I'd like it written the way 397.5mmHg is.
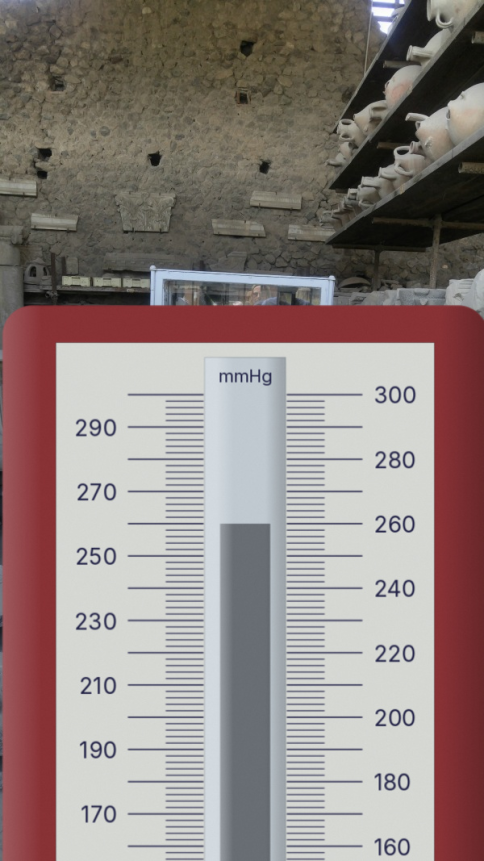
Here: 260mmHg
